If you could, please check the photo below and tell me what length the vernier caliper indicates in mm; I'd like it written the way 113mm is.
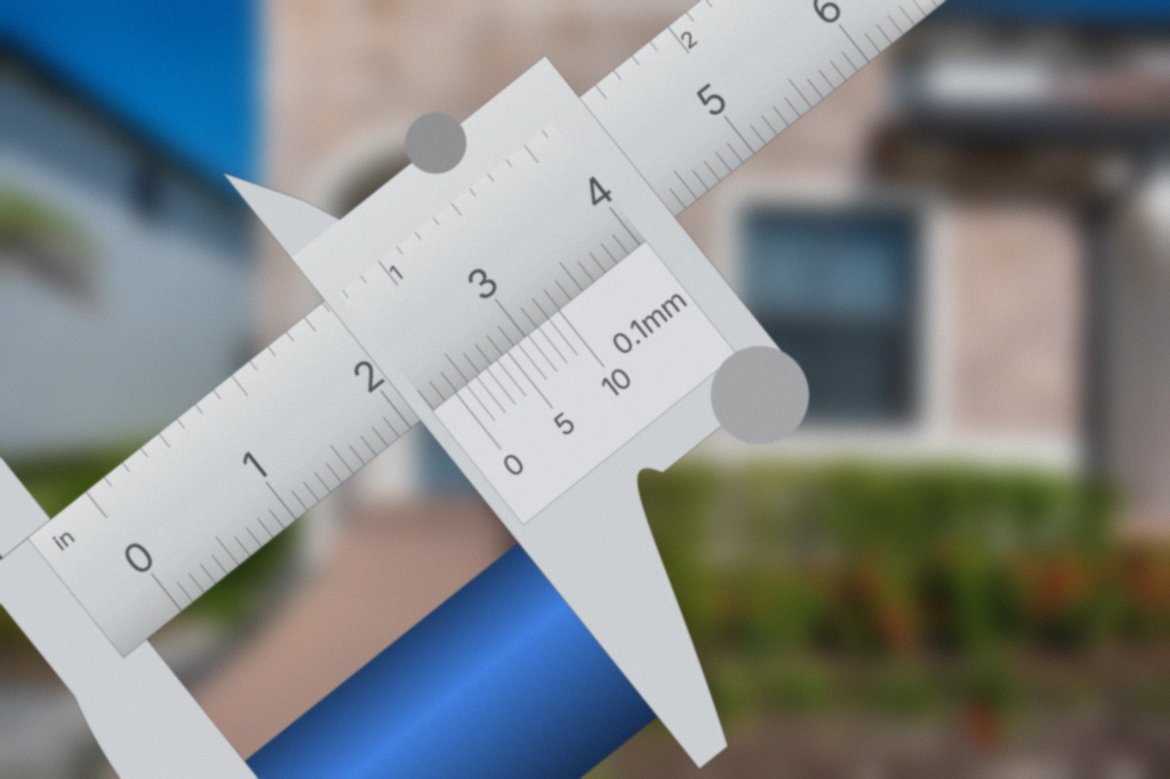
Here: 23.9mm
